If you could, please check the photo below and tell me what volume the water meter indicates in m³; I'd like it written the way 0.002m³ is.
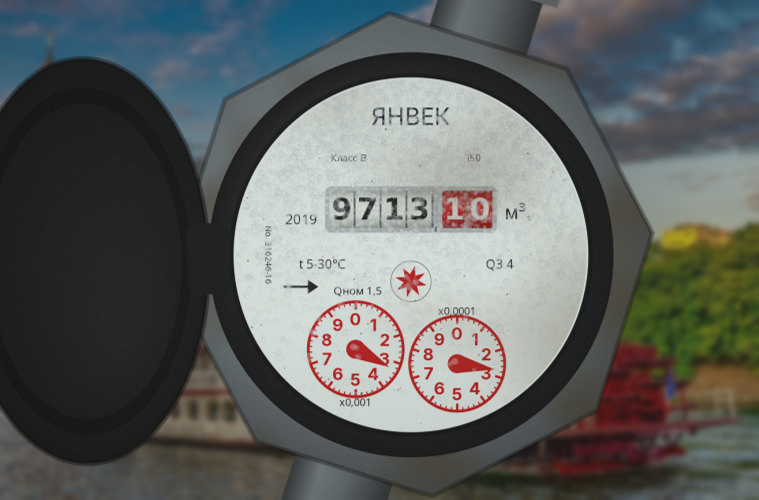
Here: 9713.1032m³
